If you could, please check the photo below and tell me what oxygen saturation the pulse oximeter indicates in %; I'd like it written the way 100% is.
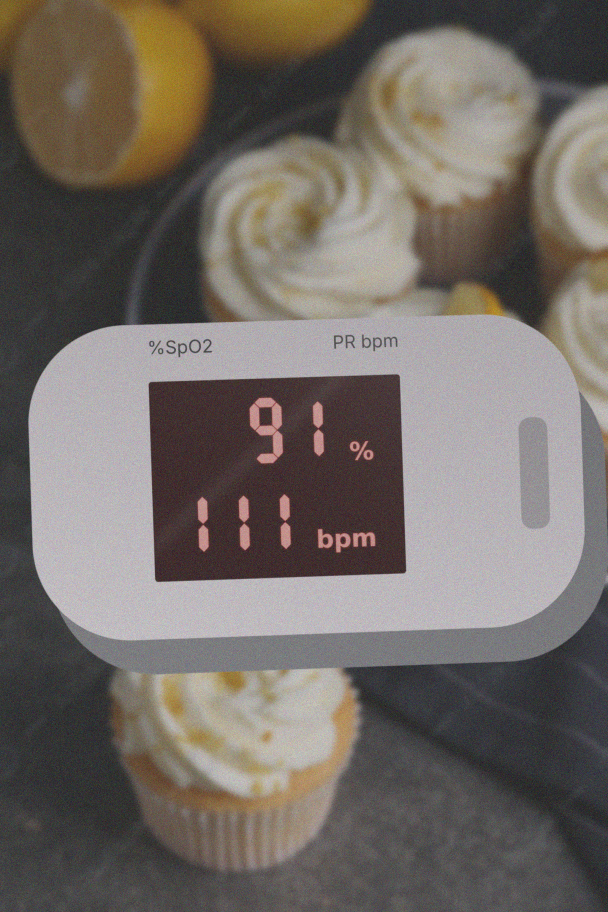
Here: 91%
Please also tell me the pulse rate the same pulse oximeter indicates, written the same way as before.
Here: 111bpm
